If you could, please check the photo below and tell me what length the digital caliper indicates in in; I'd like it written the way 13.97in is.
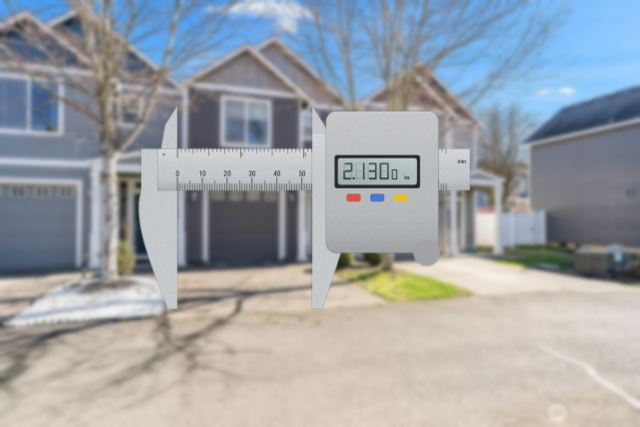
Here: 2.1300in
